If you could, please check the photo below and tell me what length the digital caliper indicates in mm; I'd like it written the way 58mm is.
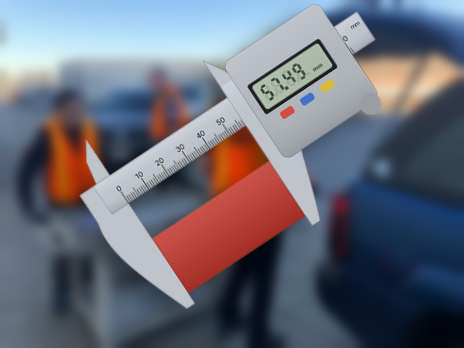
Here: 57.49mm
